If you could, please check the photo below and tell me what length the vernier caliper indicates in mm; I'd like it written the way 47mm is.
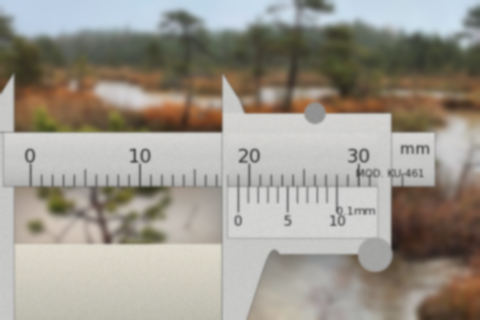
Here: 19.0mm
